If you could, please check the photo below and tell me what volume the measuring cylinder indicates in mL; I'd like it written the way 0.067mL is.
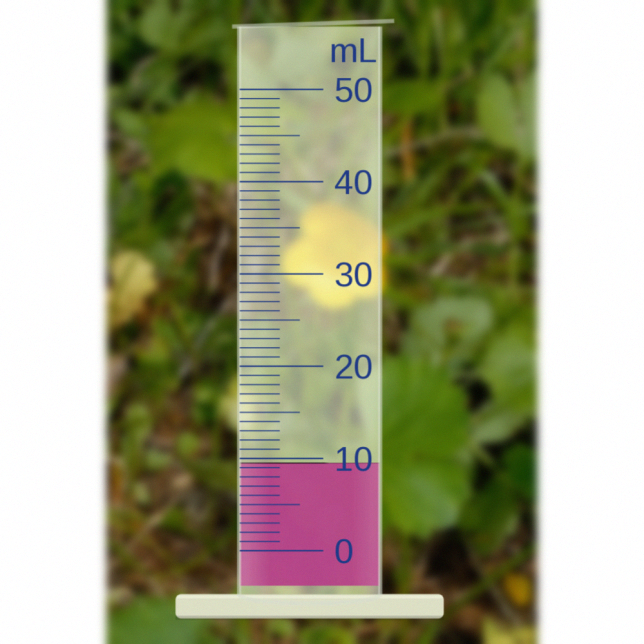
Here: 9.5mL
